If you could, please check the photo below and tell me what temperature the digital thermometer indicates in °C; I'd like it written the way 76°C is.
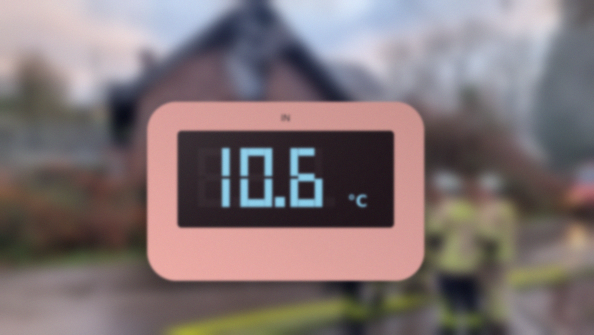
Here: 10.6°C
